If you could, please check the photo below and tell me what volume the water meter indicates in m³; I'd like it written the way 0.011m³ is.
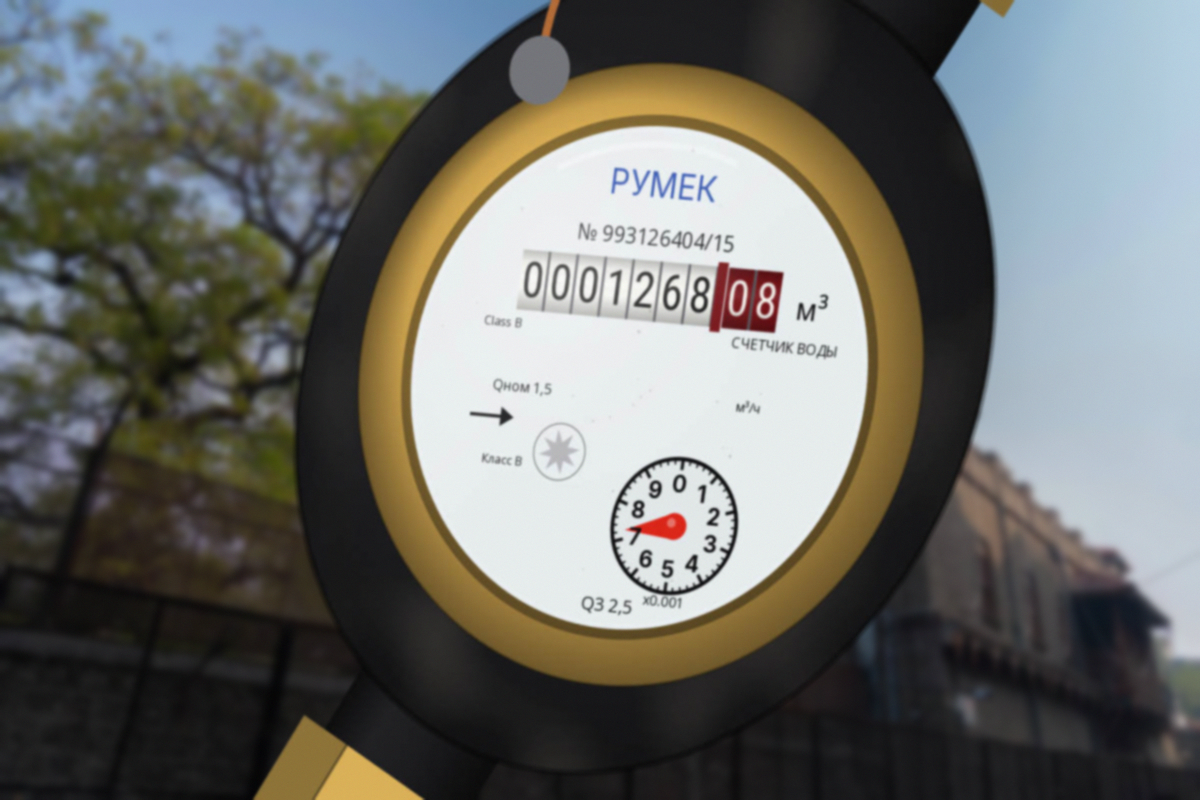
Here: 1268.087m³
